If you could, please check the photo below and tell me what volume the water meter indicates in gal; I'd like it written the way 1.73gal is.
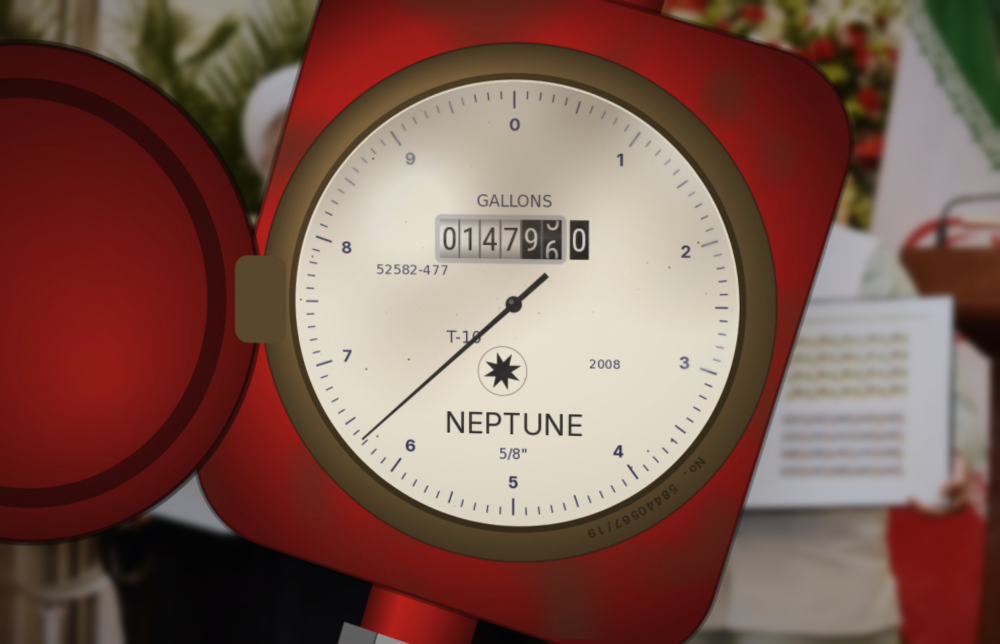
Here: 147956.3gal
